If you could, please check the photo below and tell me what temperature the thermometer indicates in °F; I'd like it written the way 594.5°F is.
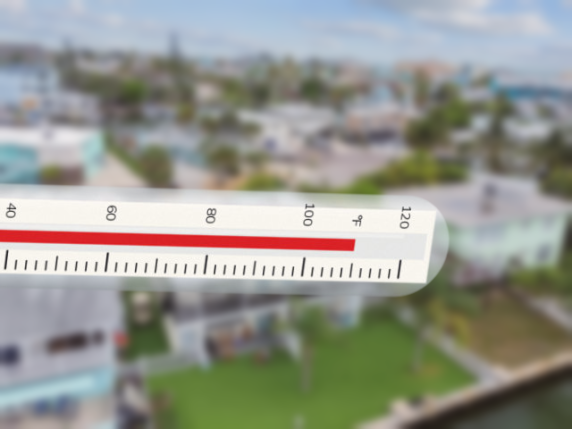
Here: 110°F
